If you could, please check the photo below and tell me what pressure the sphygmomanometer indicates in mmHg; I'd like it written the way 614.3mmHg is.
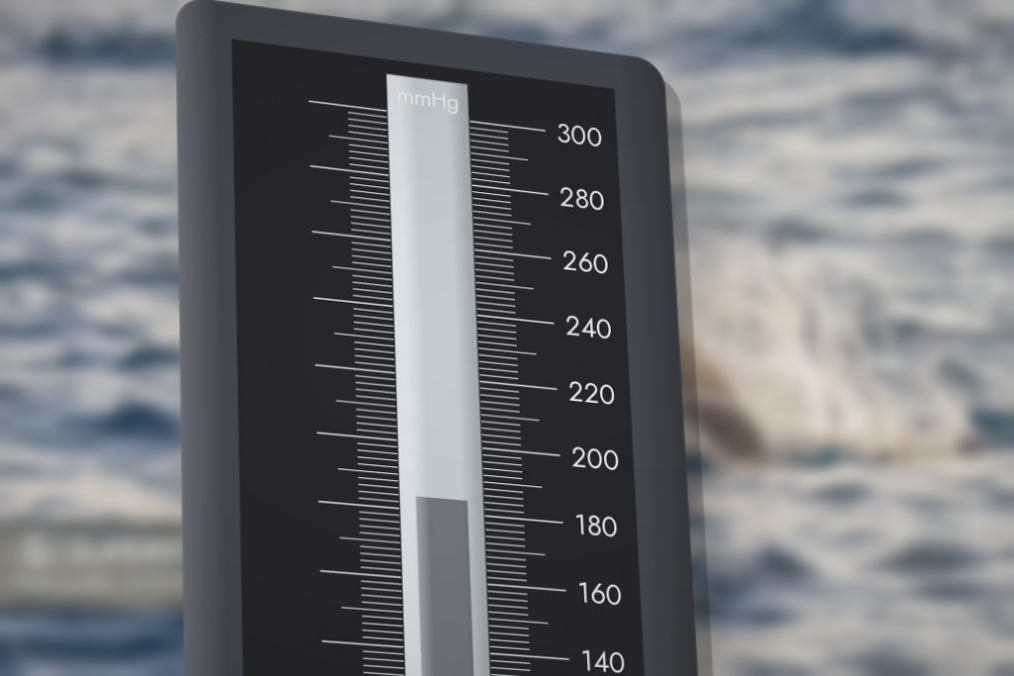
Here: 184mmHg
